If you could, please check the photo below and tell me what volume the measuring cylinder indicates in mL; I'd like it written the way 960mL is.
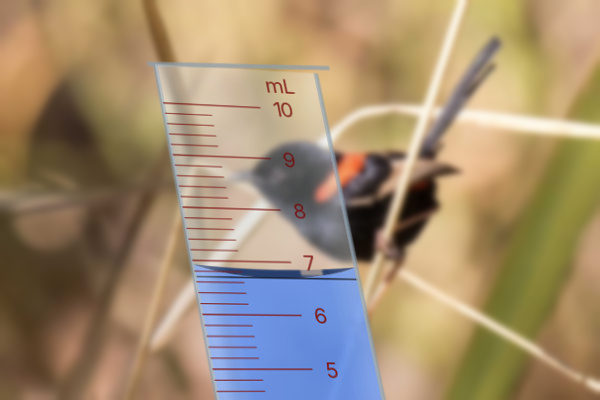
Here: 6.7mL
